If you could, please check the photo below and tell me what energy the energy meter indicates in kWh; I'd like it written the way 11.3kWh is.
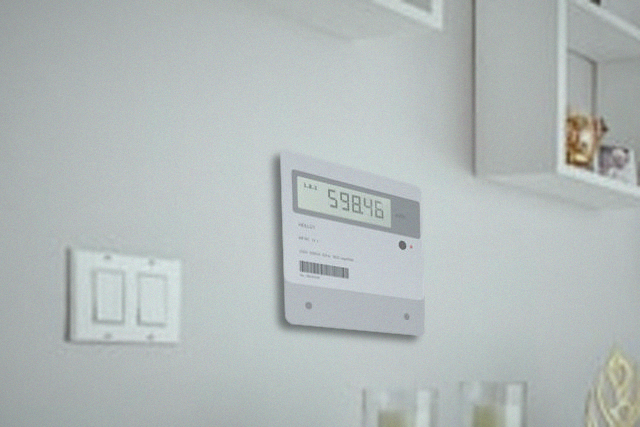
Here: 598.46kWh
